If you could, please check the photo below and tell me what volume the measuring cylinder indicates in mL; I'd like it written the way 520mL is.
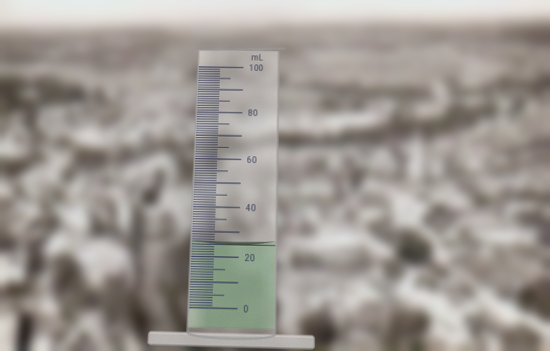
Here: 25mL
